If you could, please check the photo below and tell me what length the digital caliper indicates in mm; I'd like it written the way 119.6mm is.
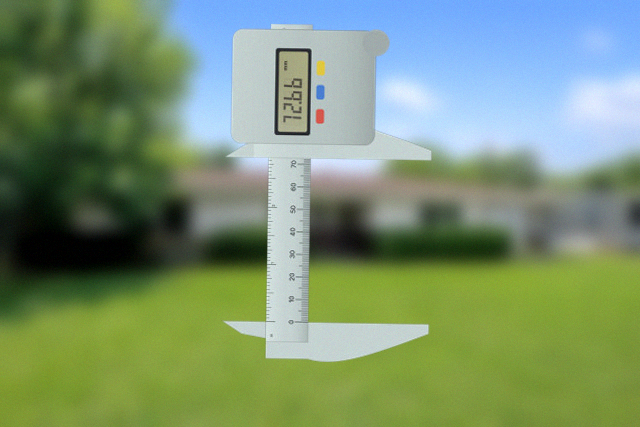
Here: 72.66mm
